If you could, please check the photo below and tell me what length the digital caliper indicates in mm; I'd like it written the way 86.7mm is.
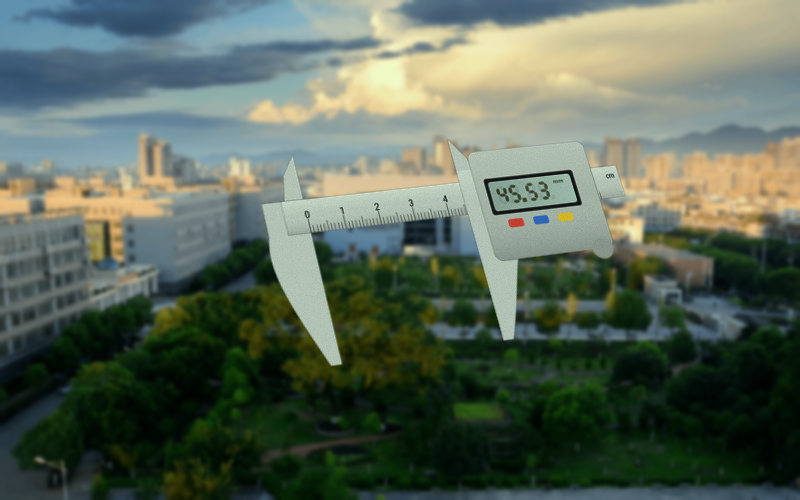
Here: 45.53mm
